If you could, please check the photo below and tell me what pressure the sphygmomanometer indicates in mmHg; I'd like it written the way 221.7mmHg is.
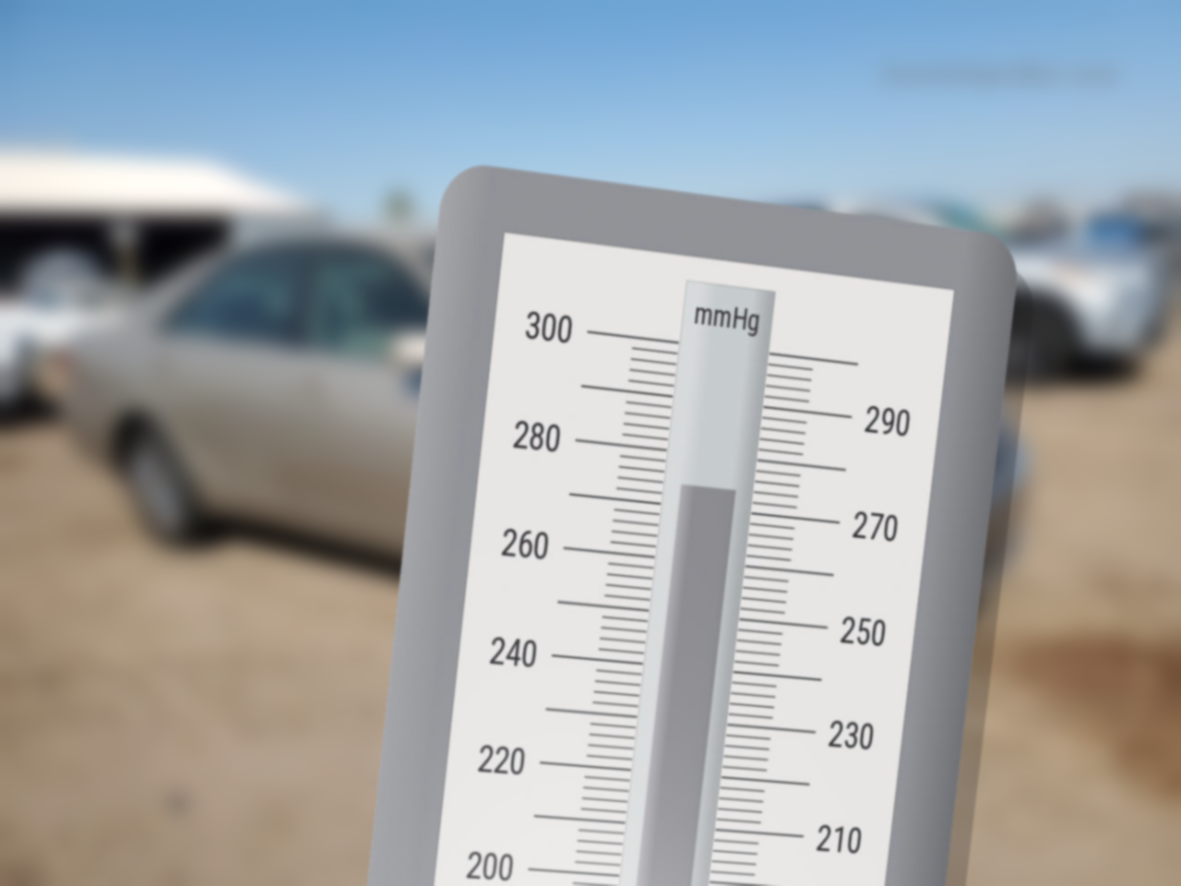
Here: 274mmHg
